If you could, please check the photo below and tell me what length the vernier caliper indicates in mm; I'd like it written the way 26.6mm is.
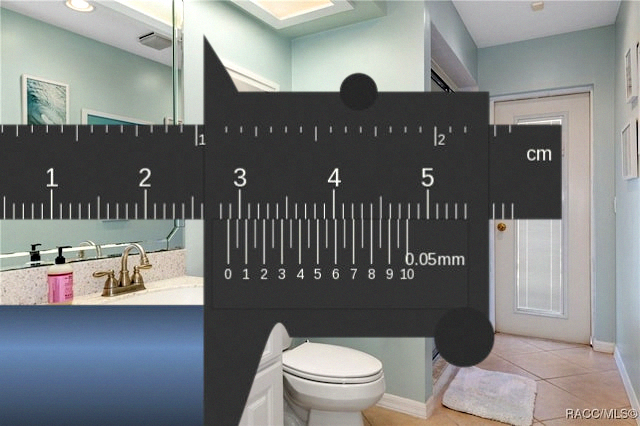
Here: 28.8mm
